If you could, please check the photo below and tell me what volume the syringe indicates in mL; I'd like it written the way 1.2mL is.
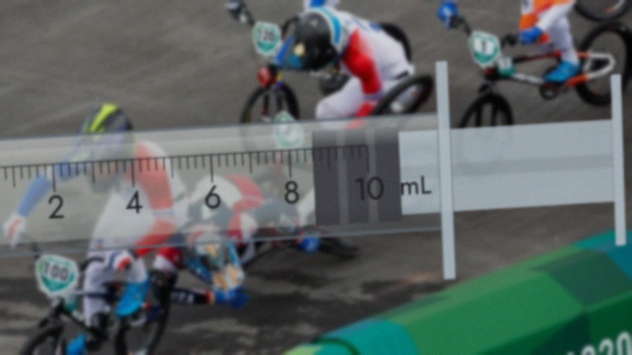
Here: 8.6mL
